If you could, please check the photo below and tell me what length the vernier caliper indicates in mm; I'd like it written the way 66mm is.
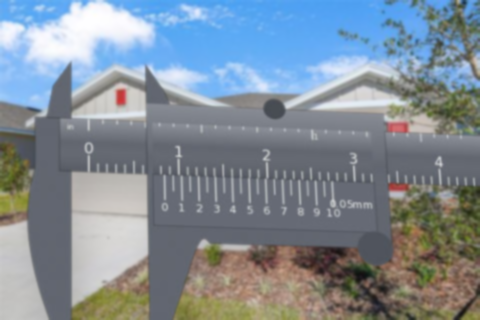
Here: 8.4mm
